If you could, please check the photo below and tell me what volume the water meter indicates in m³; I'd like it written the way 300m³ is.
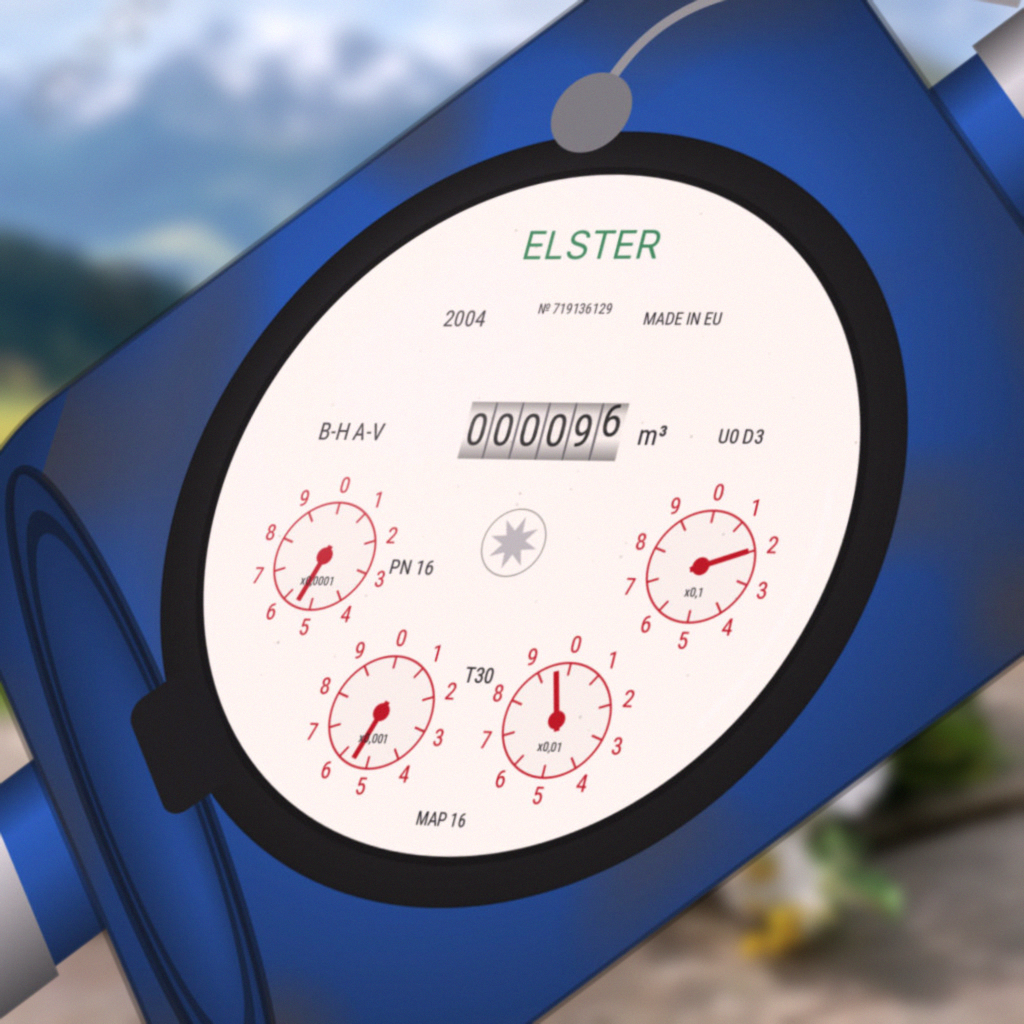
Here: 96.1955m³
